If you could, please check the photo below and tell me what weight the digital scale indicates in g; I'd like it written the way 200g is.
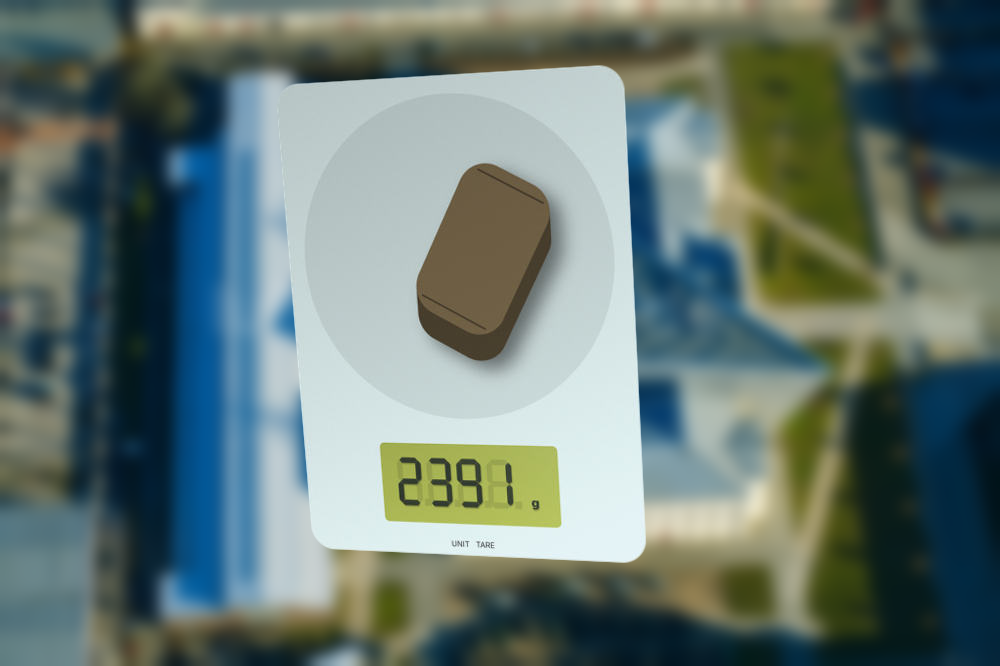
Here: 2391g
